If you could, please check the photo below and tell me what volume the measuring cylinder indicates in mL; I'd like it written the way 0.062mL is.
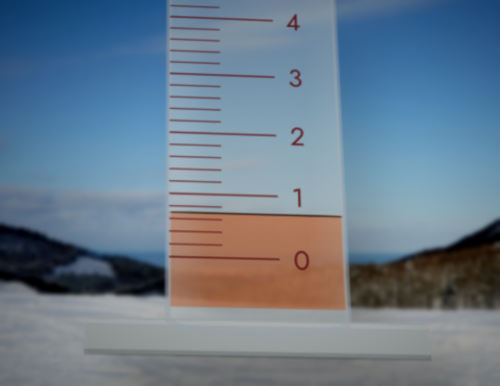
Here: 0.7mL
